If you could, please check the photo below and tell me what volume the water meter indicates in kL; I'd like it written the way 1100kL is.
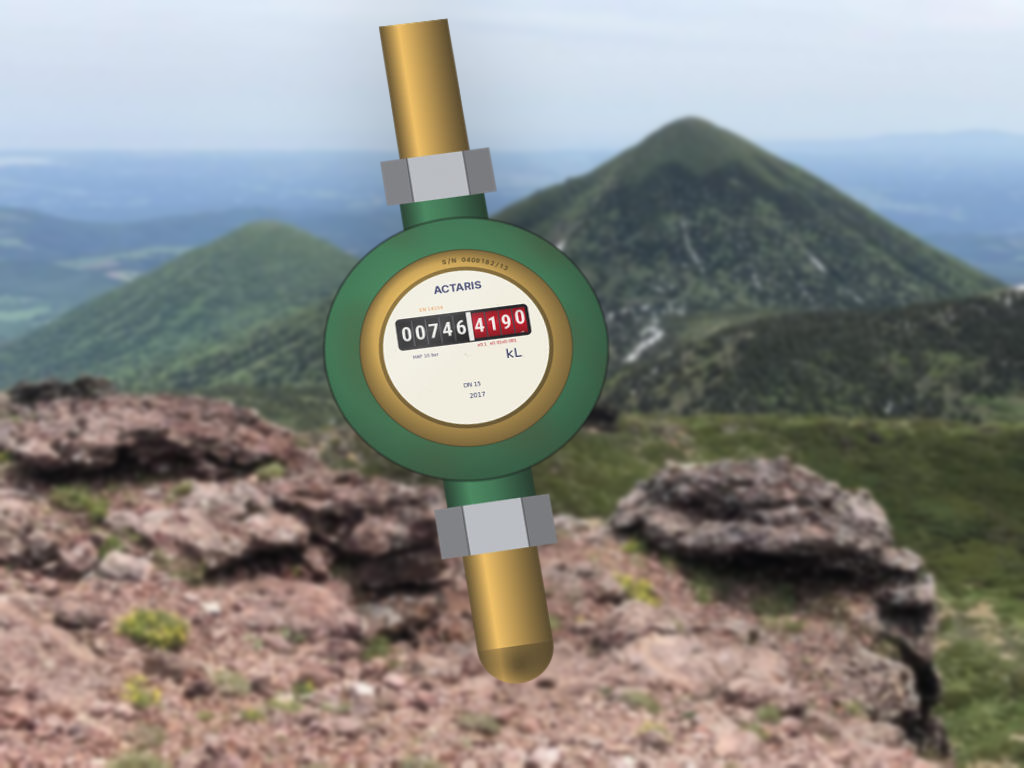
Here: 746.4190kL
